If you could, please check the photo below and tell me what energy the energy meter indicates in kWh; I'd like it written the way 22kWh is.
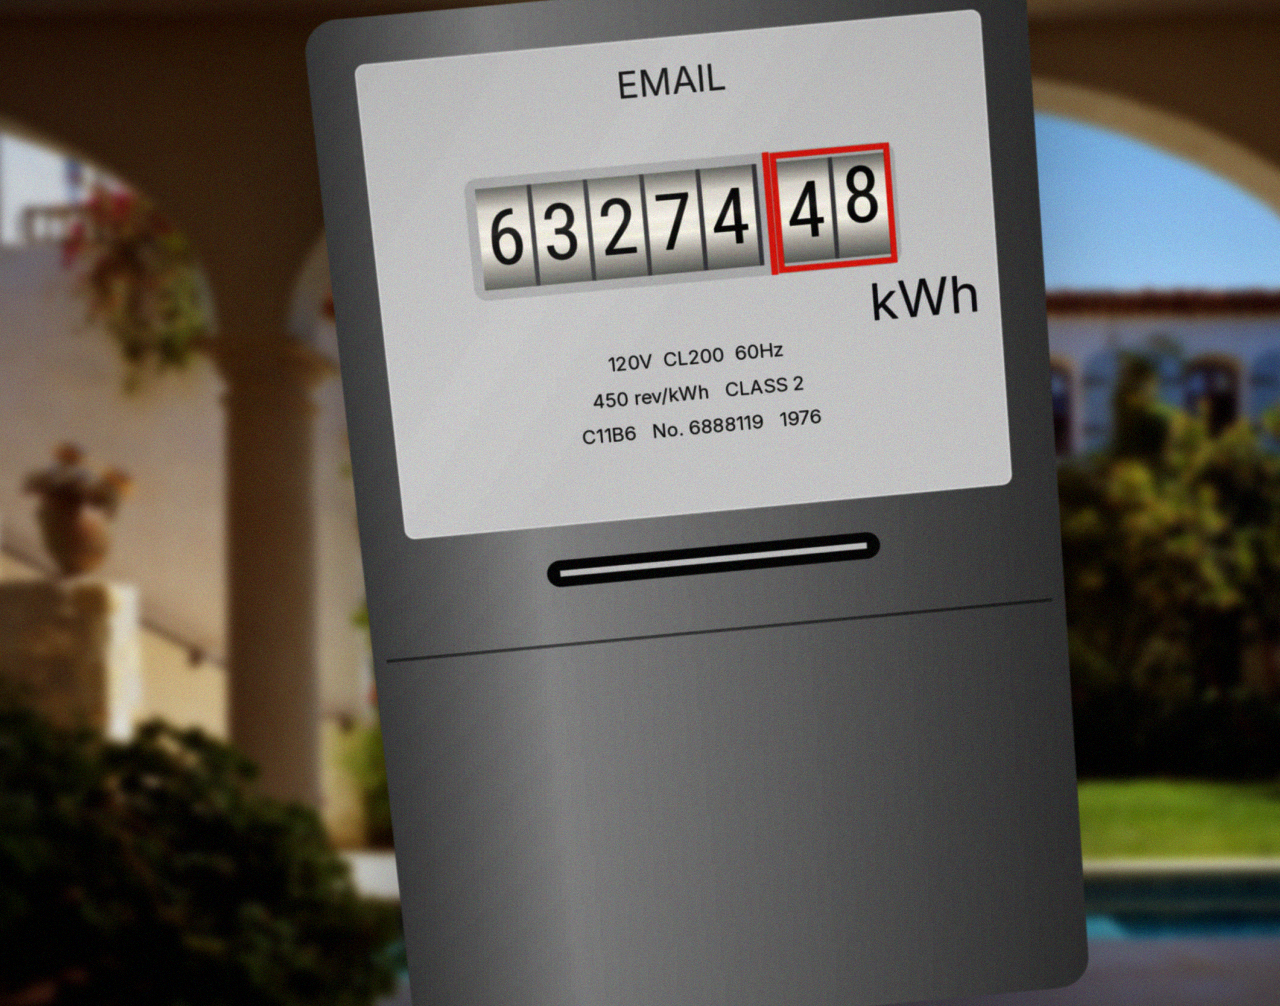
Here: 63274.48kWh
